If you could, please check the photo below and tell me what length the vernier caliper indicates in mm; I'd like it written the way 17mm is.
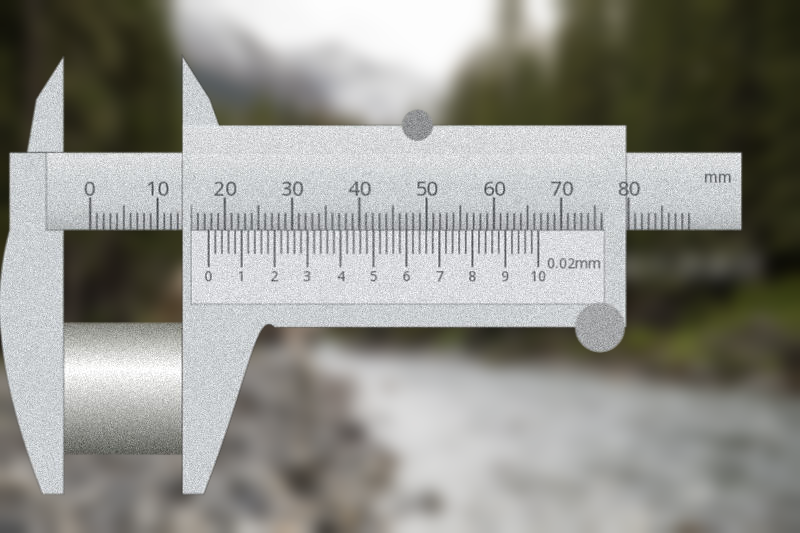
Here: 17.6mm
